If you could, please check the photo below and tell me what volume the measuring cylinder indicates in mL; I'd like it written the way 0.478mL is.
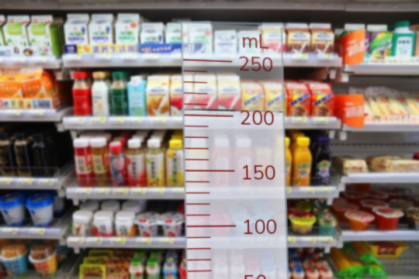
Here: 205mL
